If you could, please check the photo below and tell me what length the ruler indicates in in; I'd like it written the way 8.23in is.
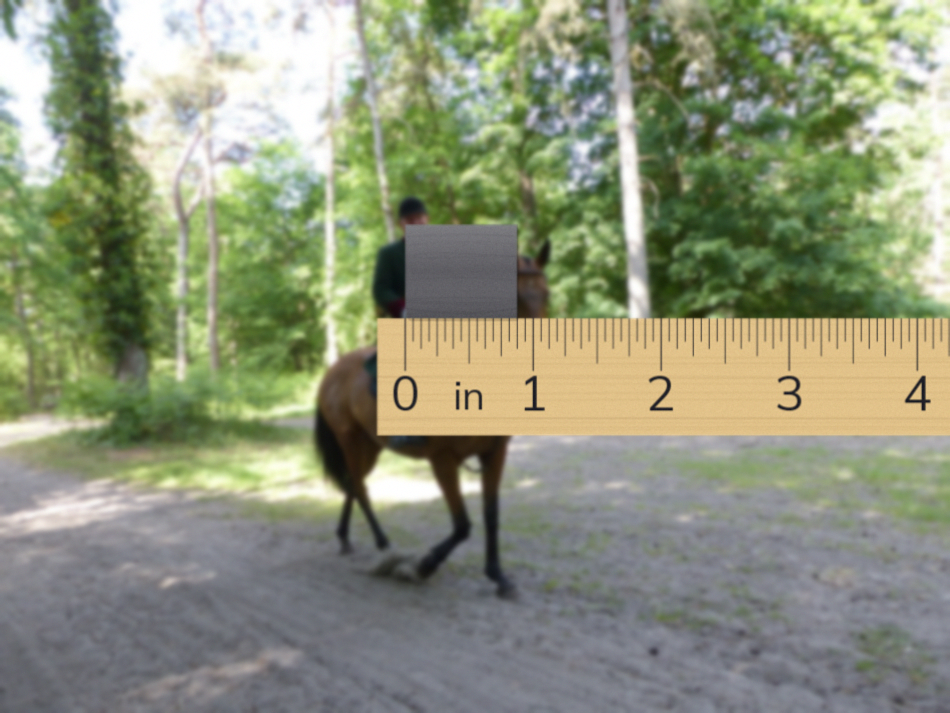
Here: 0.875in
